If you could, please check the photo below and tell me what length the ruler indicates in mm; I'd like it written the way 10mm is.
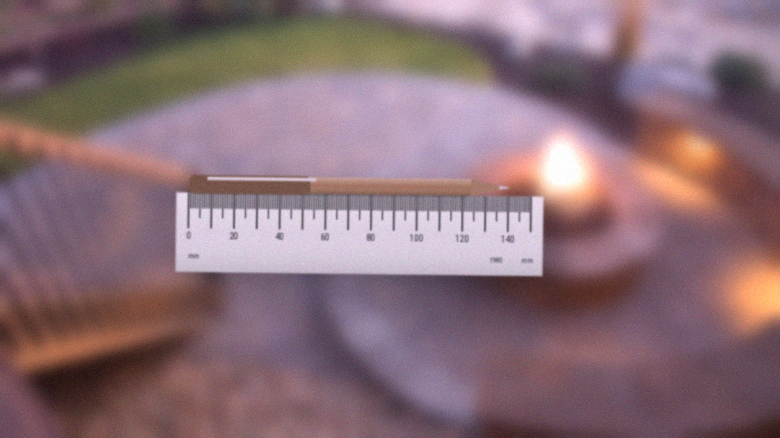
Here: 140mm
